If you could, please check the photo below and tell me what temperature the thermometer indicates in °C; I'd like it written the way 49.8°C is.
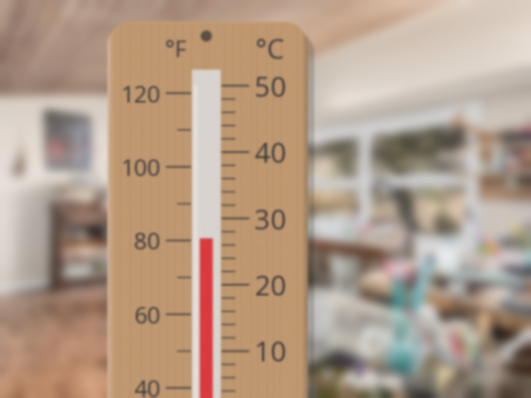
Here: 27°C
